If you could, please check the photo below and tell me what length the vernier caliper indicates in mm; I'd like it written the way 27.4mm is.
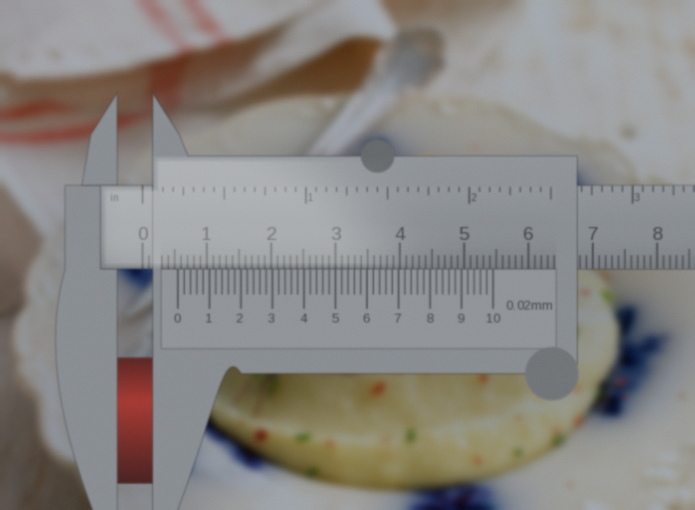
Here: 5.5mm
